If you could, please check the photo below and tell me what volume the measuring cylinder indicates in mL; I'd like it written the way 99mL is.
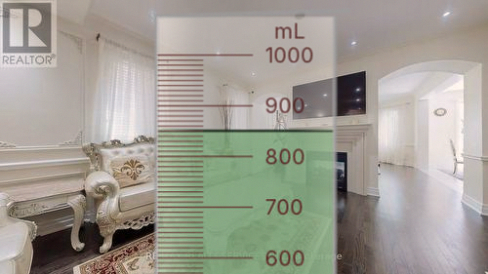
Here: 850mL
